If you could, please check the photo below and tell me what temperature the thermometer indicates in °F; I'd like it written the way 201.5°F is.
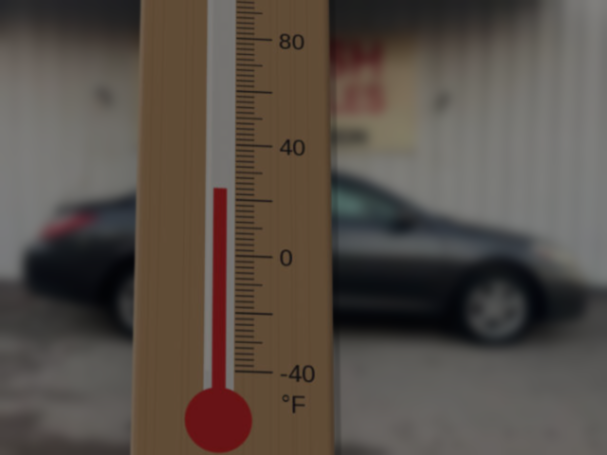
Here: 24°F
